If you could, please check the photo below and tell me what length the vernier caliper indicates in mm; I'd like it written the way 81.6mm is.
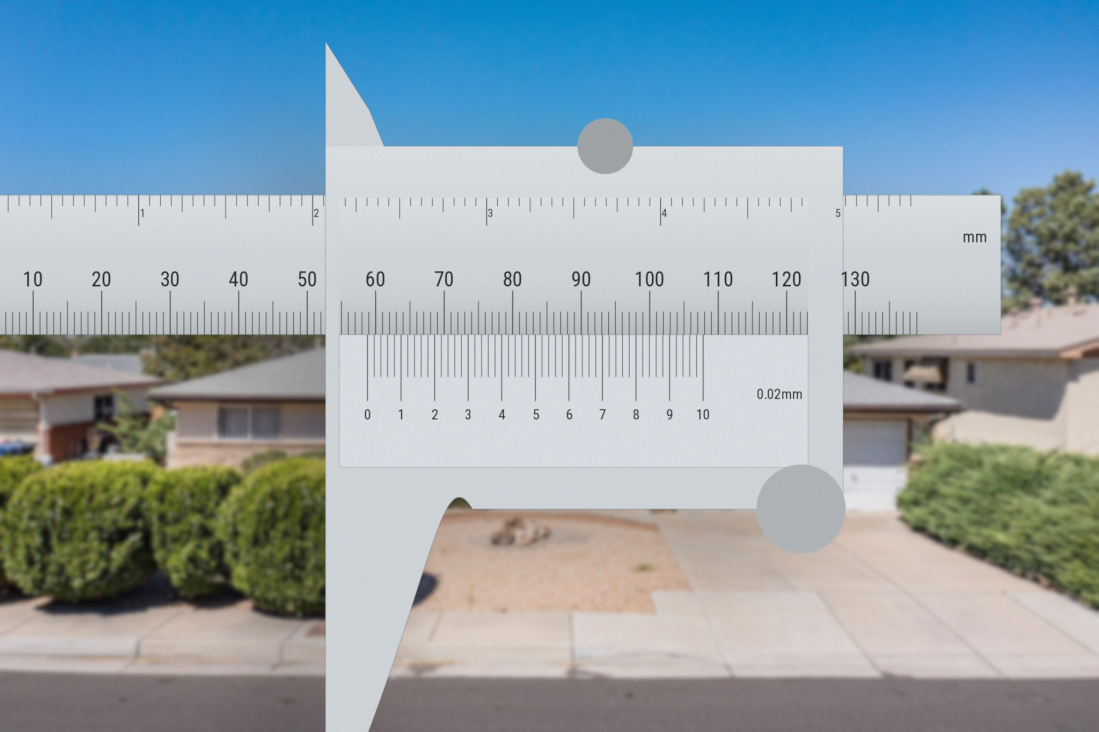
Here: 58.8mm
